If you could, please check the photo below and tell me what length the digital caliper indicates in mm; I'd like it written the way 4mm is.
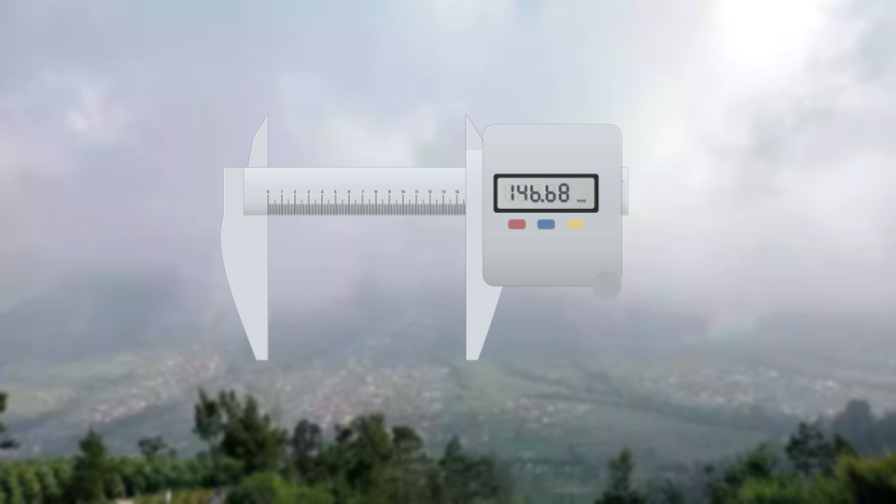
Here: 146.68mm
